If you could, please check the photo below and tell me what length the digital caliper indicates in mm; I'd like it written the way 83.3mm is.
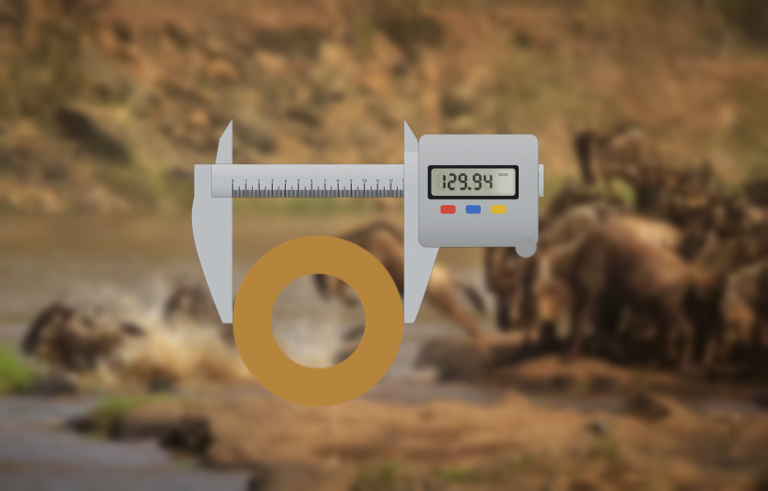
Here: 129.94mm
